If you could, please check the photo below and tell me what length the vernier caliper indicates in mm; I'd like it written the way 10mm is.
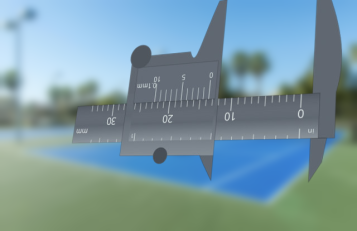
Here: 13.6mm
